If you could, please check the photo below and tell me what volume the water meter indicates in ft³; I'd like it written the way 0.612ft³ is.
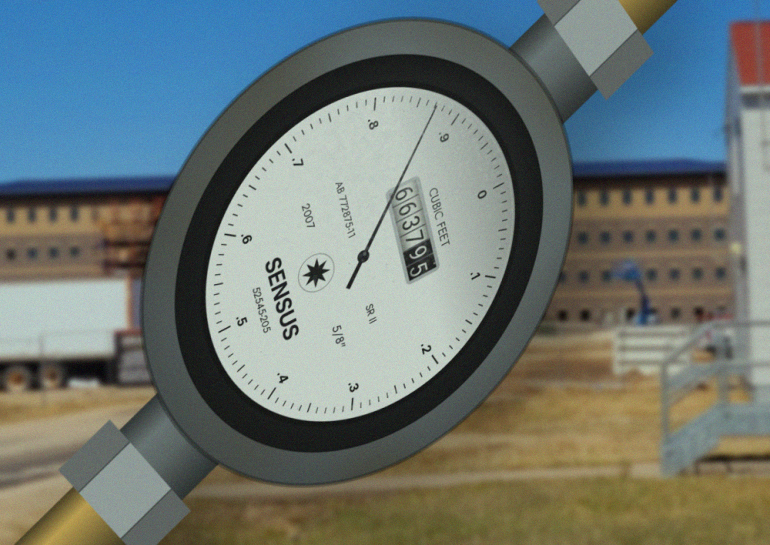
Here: 663794.87ft³
